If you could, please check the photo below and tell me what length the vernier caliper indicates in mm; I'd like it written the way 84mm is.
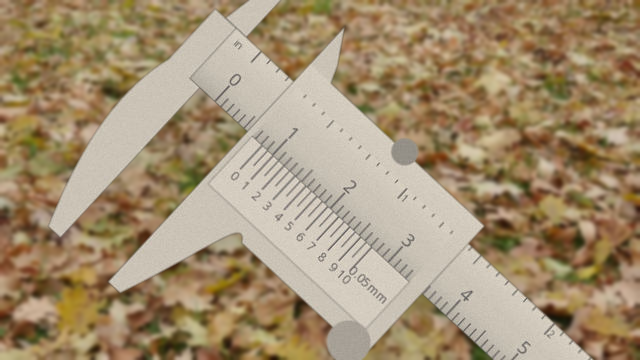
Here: 8.2mm
